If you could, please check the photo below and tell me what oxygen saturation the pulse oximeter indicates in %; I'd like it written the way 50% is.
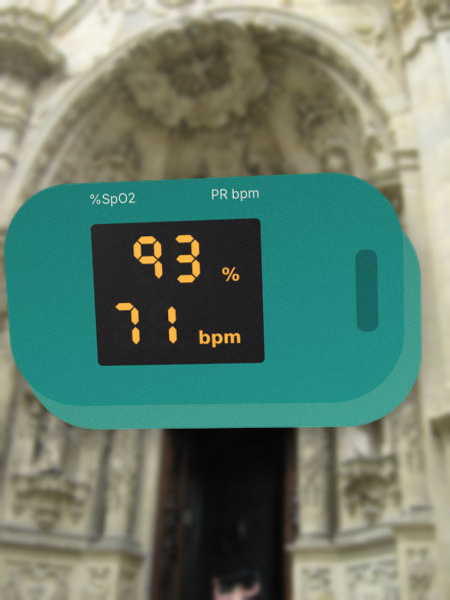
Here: 93%
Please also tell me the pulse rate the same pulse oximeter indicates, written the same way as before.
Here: 71bpm
